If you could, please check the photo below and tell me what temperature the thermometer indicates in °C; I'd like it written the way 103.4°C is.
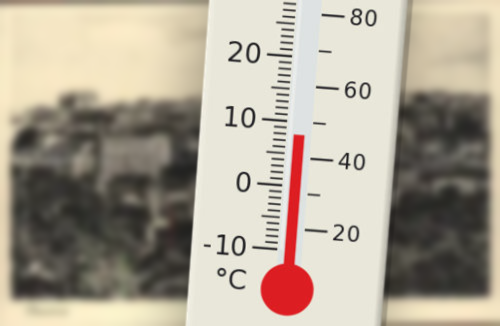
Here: 8°C
